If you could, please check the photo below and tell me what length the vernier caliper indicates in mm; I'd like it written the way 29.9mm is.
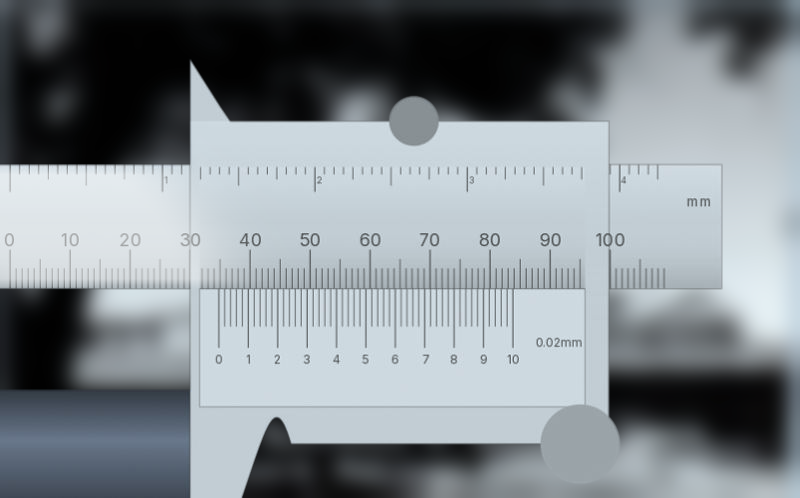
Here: 34.8mm
